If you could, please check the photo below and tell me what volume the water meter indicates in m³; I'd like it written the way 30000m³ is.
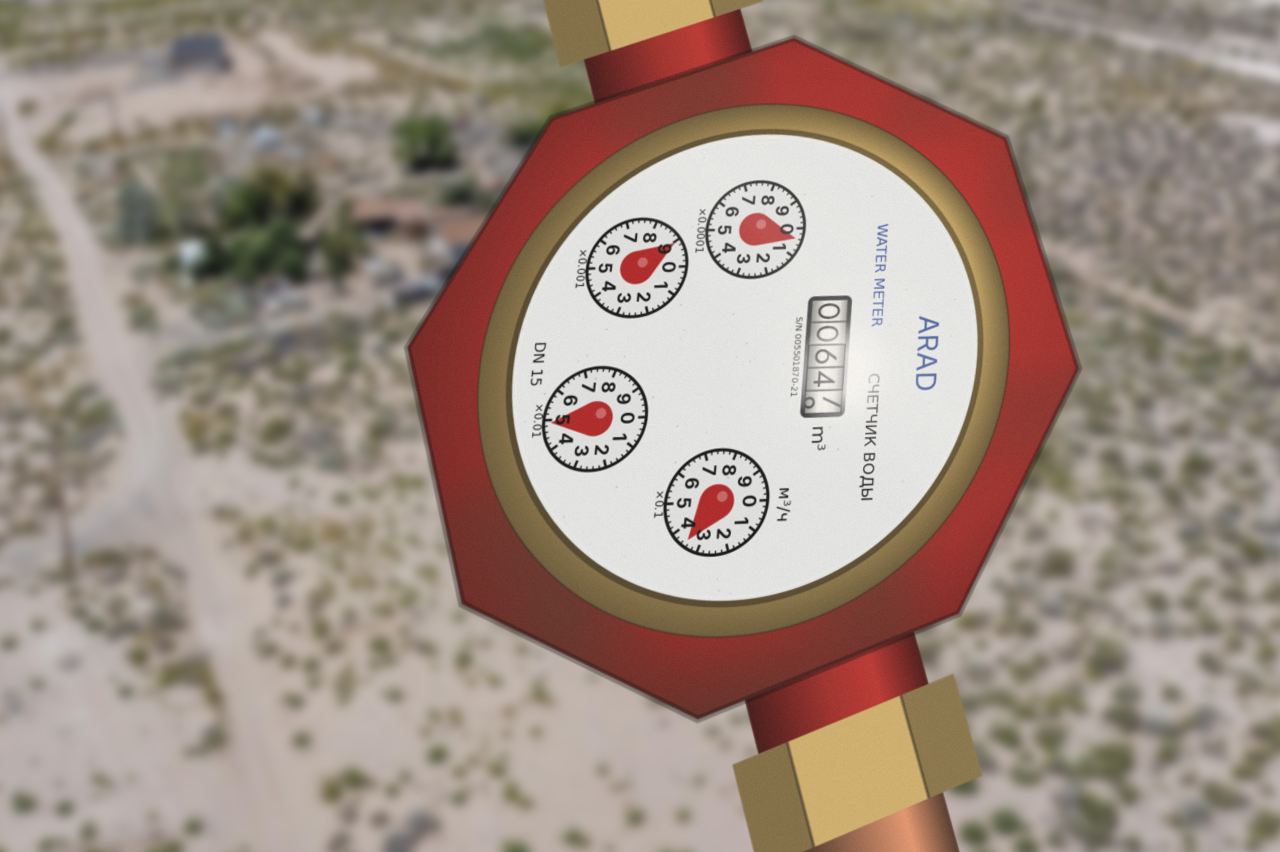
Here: 647.3490m³
